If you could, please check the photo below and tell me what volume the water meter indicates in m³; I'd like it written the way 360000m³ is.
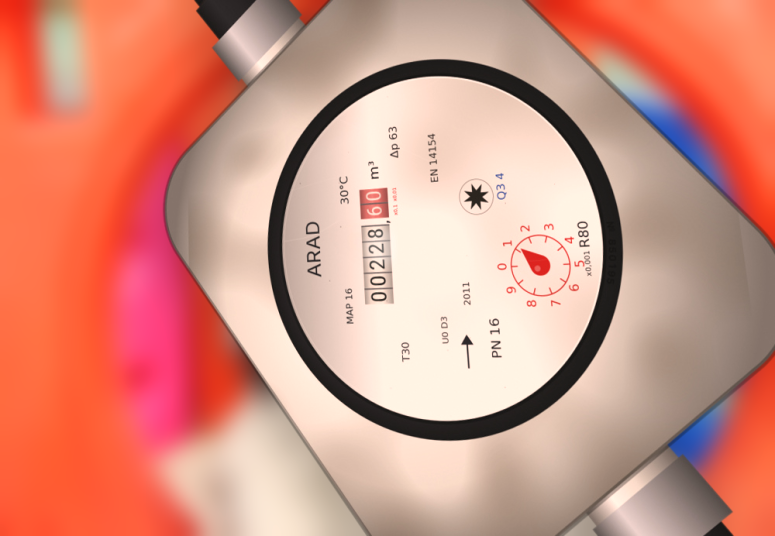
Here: 228.601m³
